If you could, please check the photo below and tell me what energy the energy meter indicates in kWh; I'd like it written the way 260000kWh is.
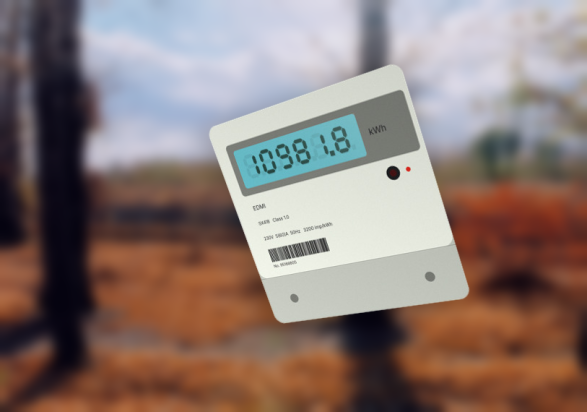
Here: 10981.8kWh
